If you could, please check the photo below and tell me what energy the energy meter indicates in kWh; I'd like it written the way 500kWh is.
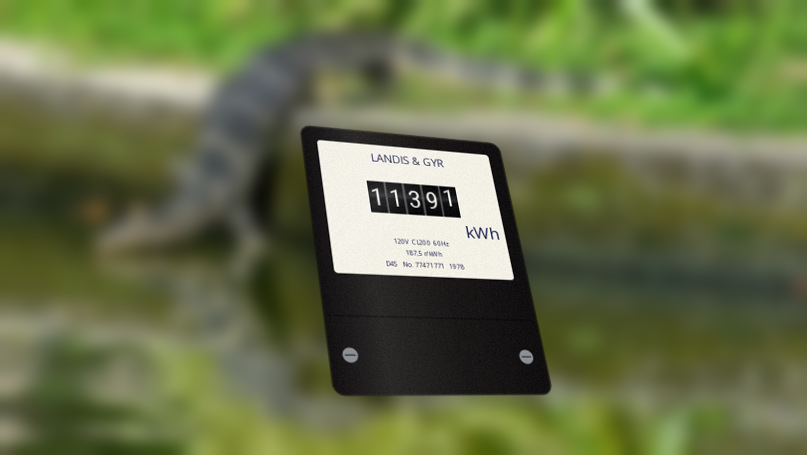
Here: 11391kWh
